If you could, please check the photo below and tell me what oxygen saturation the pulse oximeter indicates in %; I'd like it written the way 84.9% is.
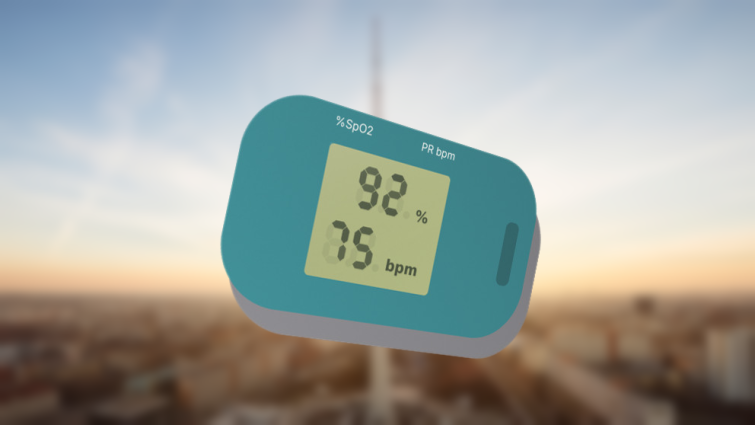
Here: 92%
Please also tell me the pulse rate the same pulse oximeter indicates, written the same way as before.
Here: 75bpm
